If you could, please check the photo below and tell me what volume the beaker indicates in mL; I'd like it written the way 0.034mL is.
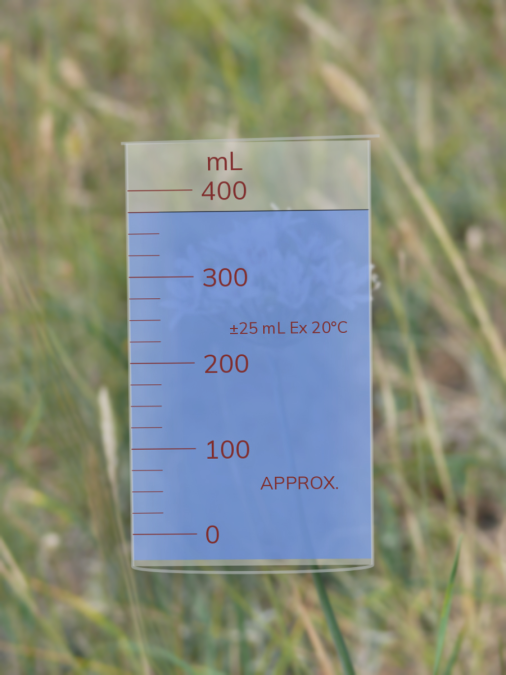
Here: 375mL
